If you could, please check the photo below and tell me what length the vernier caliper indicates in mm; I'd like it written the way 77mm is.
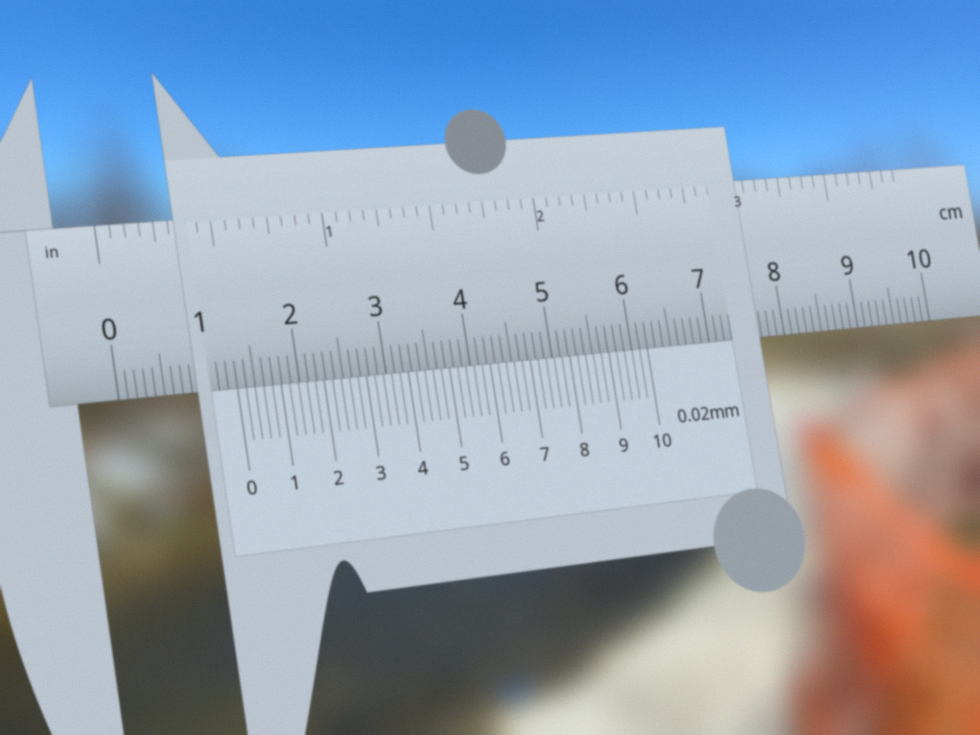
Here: 13.0mm
